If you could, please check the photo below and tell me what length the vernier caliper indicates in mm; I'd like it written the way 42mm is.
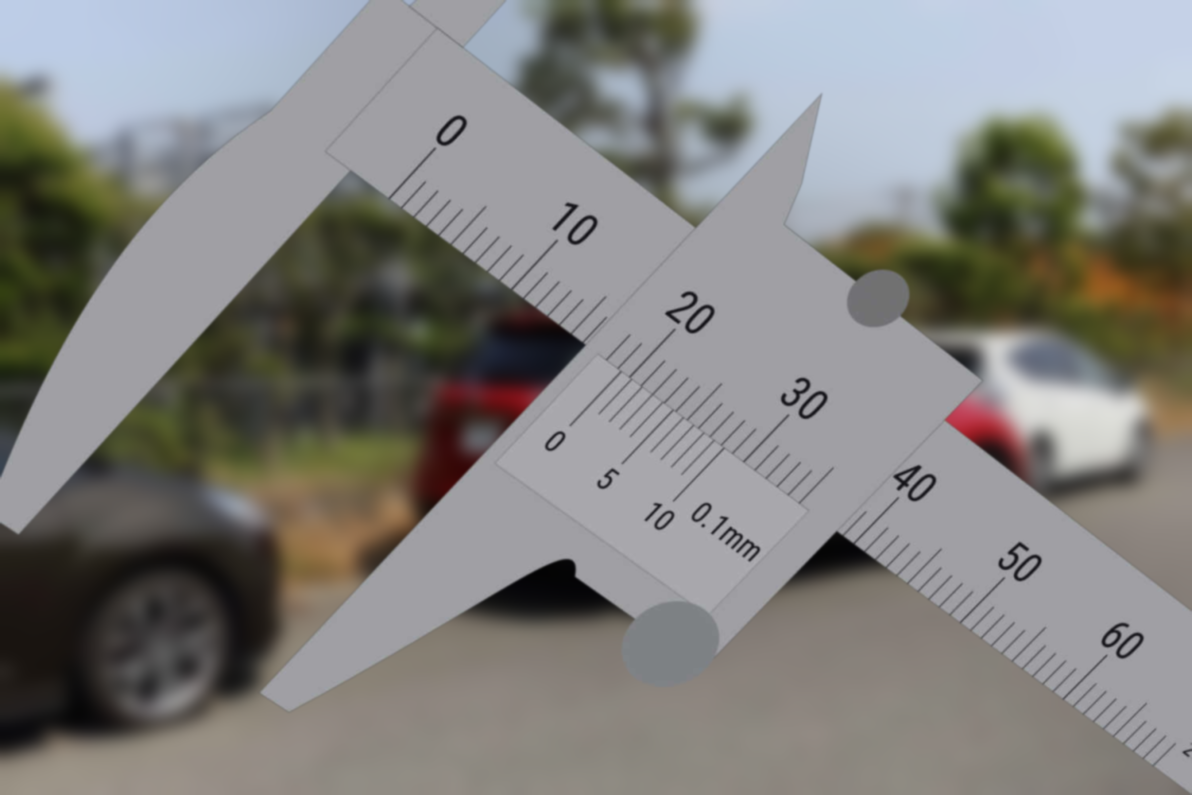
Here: 19.3mm
